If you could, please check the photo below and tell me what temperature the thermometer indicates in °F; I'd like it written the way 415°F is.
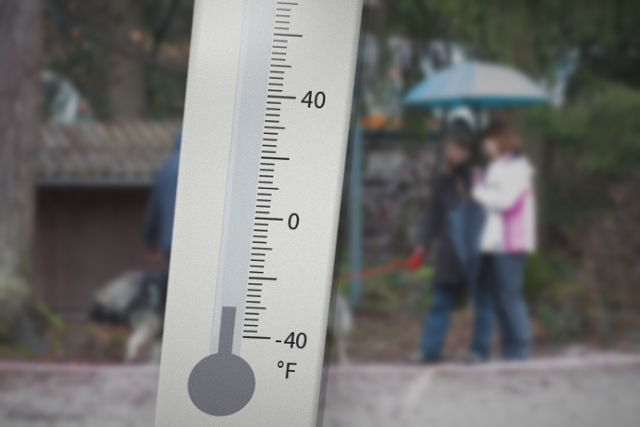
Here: -30°F
